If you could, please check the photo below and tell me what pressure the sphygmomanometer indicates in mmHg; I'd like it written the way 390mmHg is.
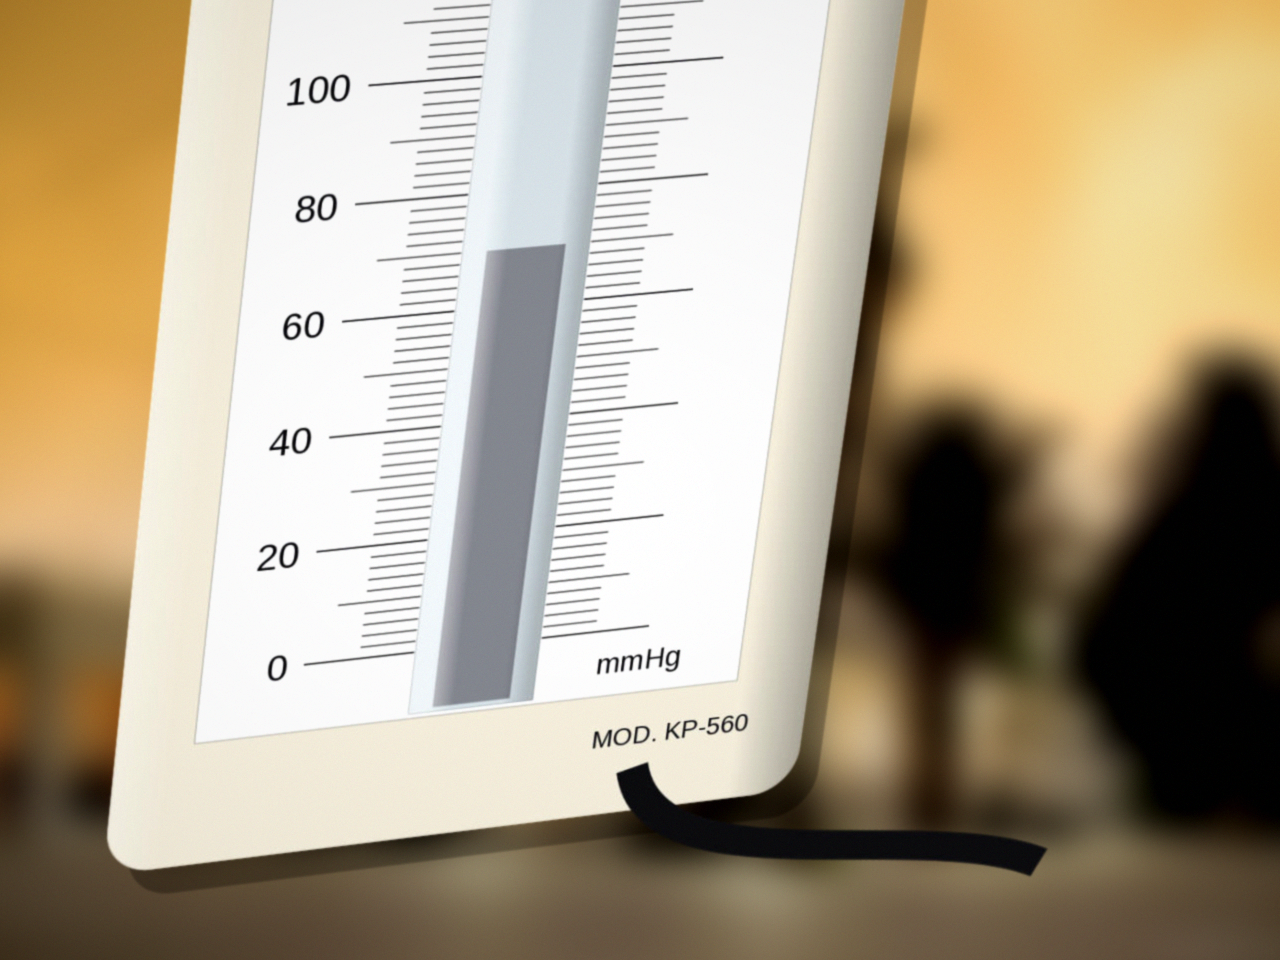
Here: 70mmHg
